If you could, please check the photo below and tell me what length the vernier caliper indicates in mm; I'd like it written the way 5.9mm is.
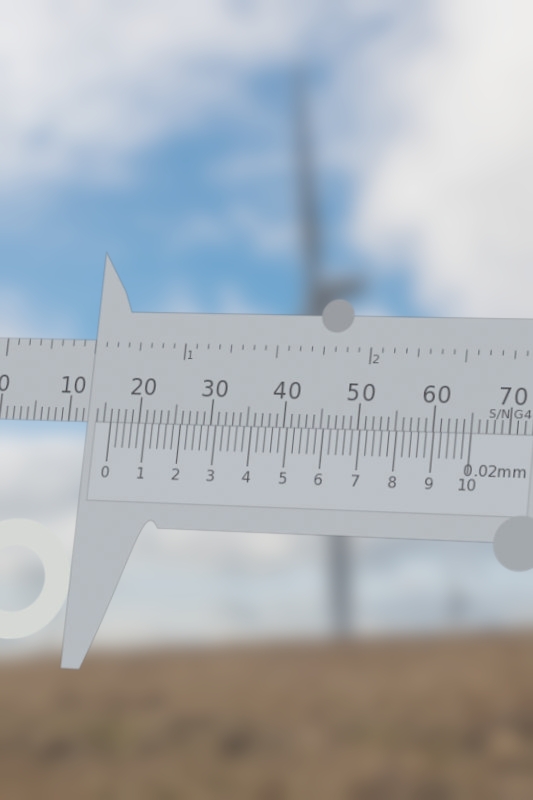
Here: 16.0mm
